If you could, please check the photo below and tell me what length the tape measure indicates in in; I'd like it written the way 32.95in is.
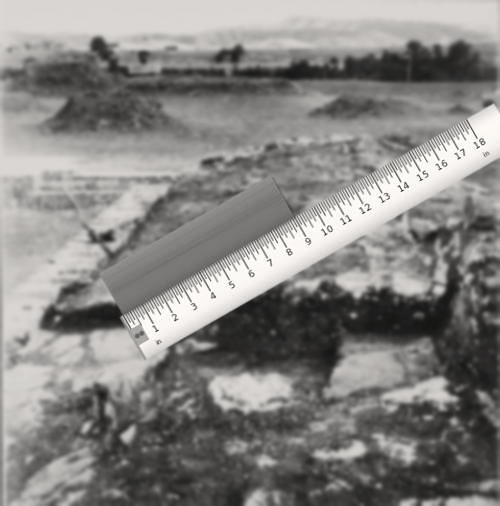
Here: 9in
